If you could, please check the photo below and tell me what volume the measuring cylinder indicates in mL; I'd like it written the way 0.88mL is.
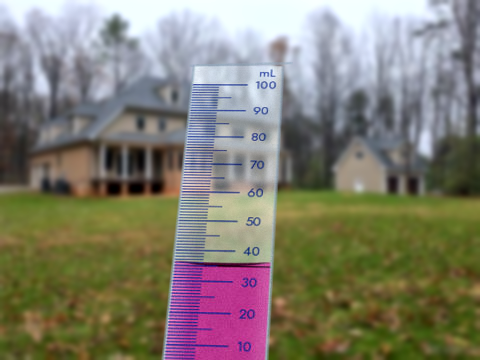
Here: 35mL
